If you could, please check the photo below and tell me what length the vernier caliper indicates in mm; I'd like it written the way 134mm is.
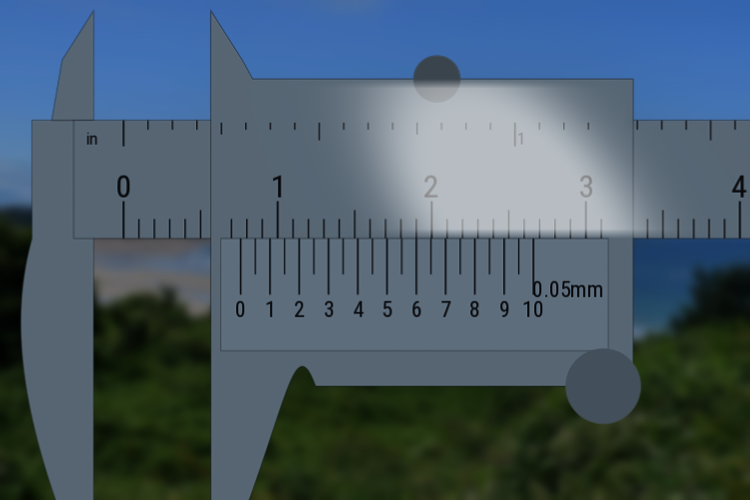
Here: 7.6mm
